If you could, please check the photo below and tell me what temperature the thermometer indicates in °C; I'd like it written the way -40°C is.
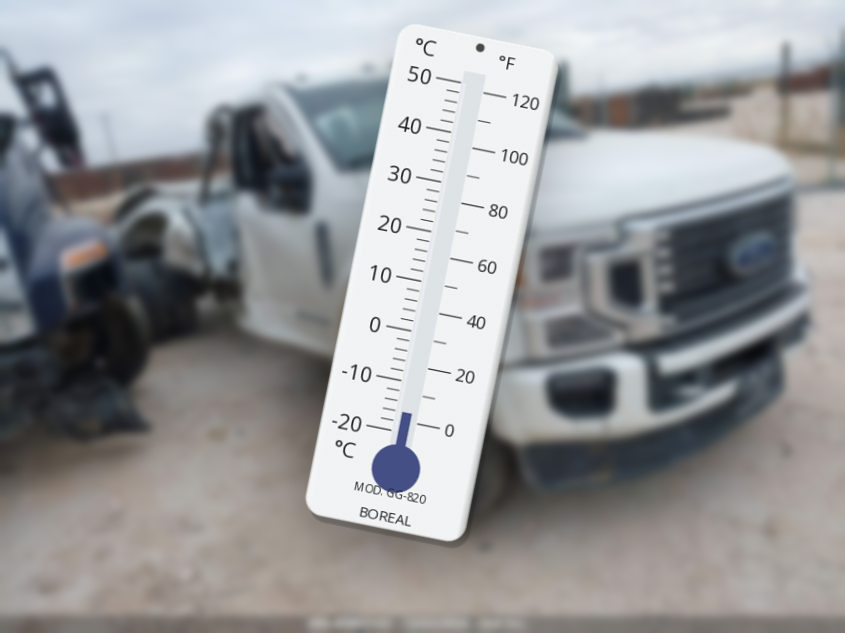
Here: -16°C
